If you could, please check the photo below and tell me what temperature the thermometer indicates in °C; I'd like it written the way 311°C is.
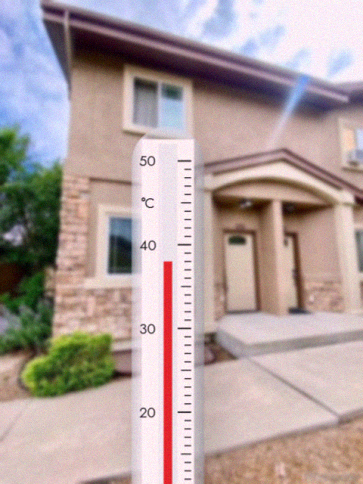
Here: 38°C
